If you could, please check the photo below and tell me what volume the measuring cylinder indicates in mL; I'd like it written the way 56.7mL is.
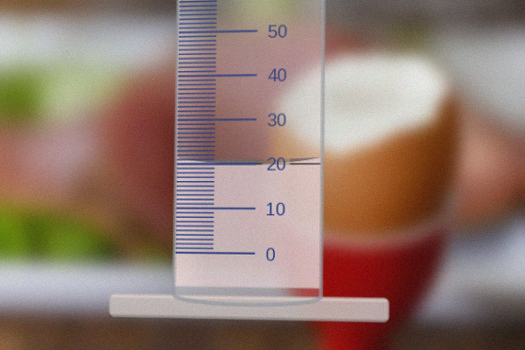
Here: 20mL
